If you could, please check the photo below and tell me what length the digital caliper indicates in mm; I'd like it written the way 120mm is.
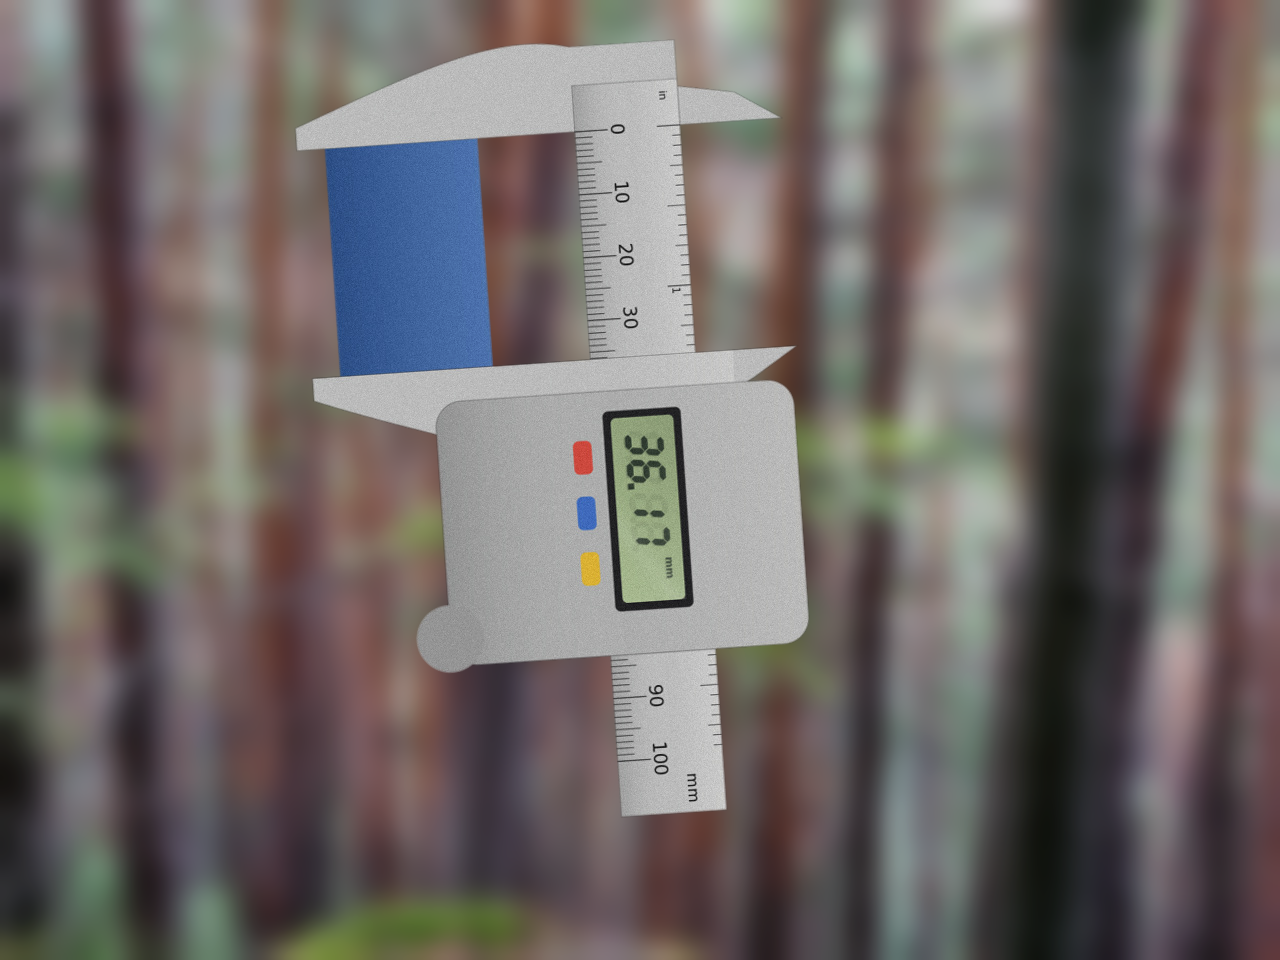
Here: 36.17mm
